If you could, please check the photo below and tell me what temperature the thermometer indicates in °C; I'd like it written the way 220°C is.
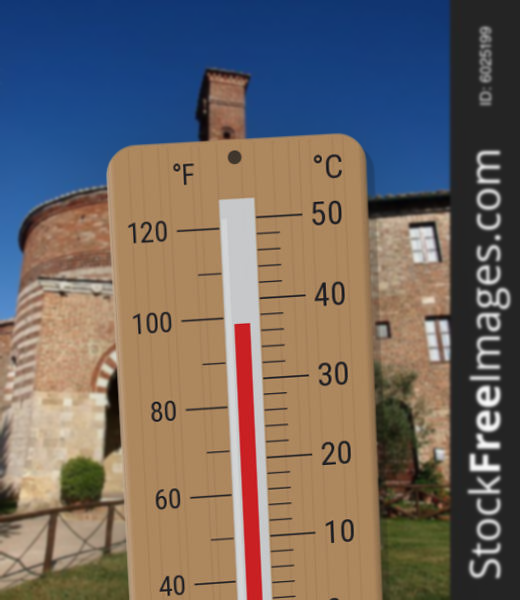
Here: 37°C
